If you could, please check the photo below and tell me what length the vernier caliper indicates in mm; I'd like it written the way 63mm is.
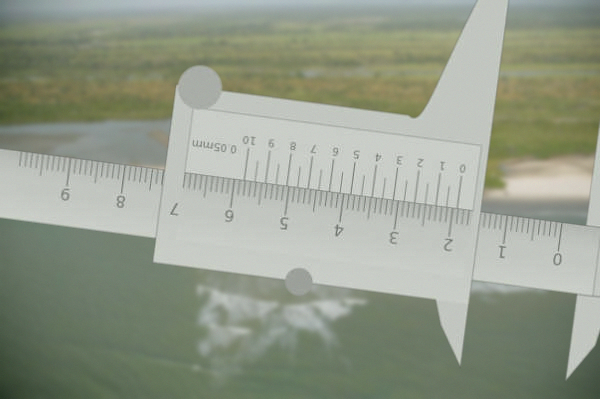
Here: 19.2mm
